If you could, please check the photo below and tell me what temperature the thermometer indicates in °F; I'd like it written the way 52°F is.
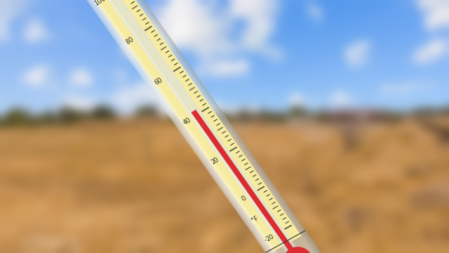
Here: 42°F
